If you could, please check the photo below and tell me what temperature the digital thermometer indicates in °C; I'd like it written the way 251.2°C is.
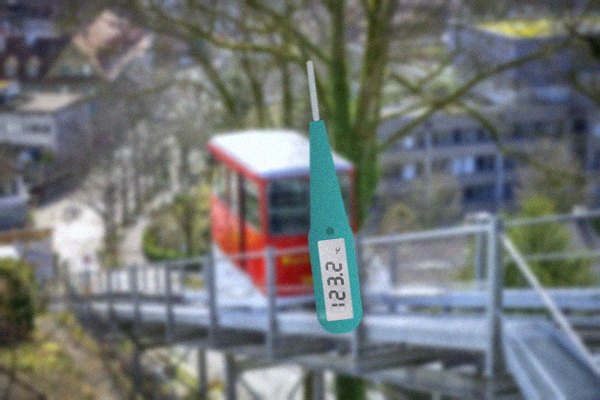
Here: 123.2°C
